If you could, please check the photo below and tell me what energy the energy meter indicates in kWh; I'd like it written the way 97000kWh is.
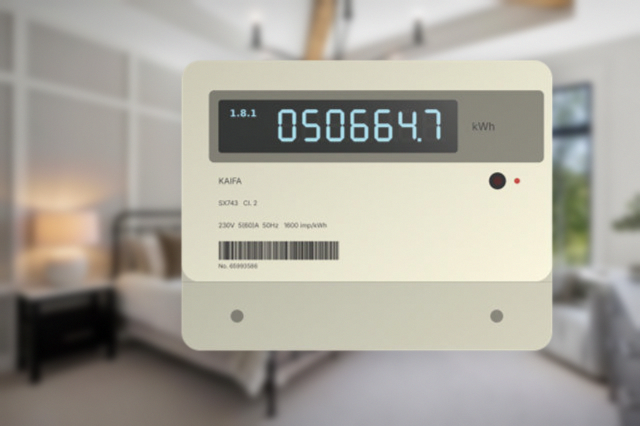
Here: 50664.7kWh
